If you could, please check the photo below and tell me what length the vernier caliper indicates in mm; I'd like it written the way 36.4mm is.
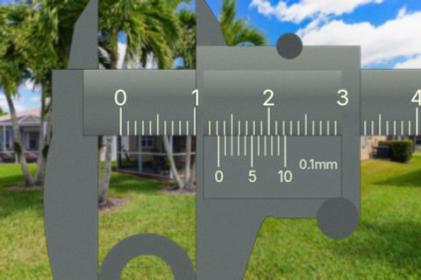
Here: 13.2mm
